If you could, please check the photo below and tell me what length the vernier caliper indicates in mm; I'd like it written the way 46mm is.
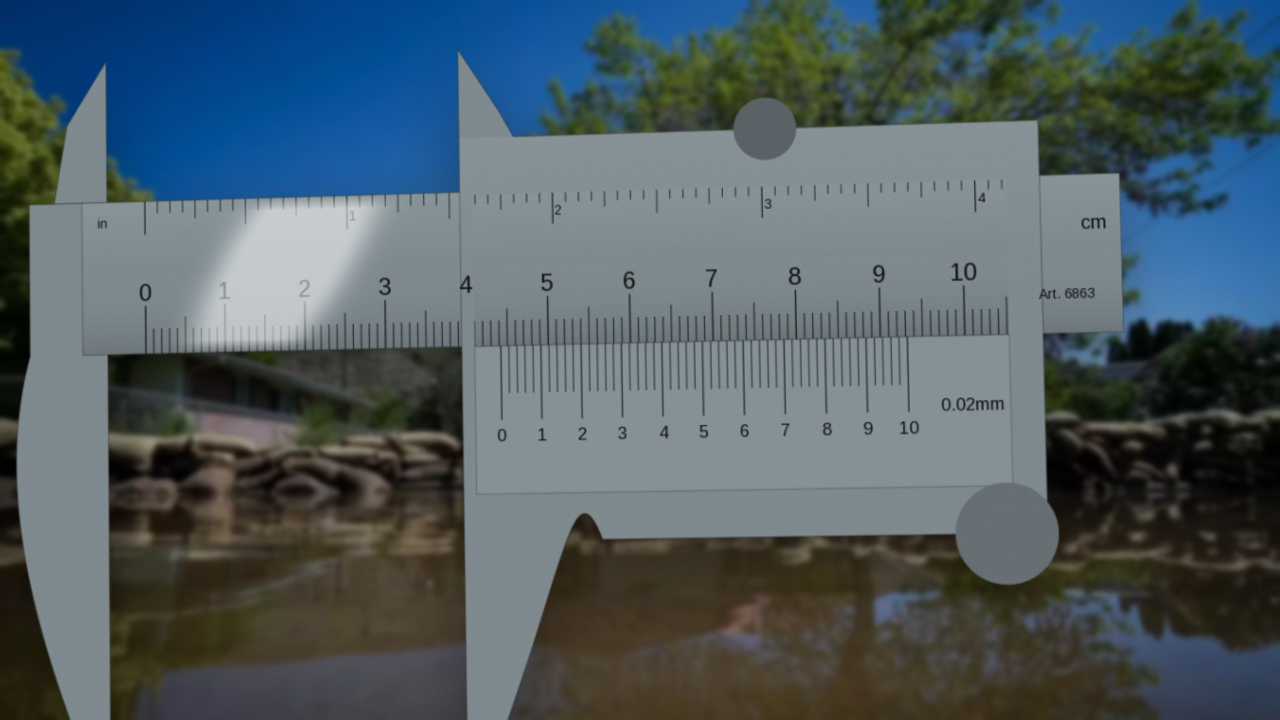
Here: 44.2mm
